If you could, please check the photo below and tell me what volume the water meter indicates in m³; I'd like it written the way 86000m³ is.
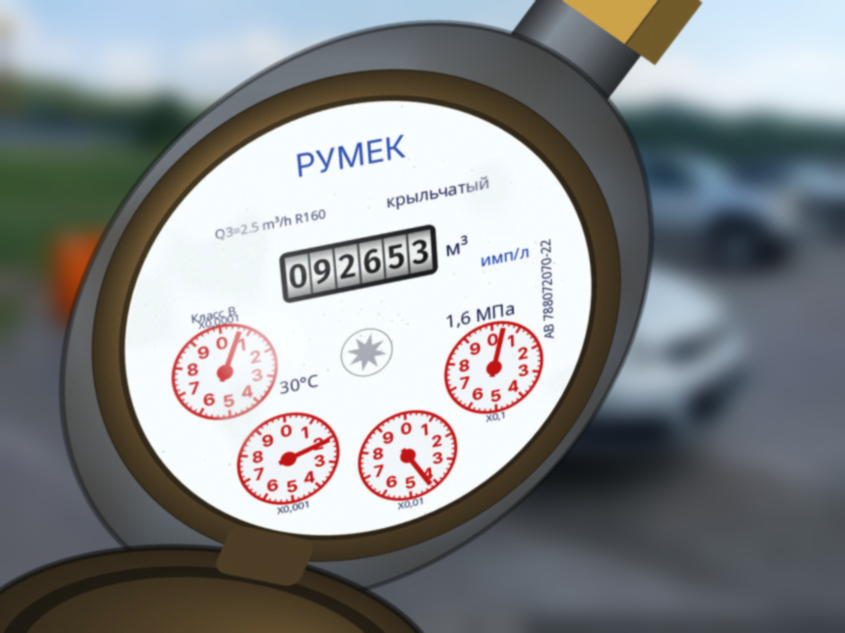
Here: 92653.0420m³
